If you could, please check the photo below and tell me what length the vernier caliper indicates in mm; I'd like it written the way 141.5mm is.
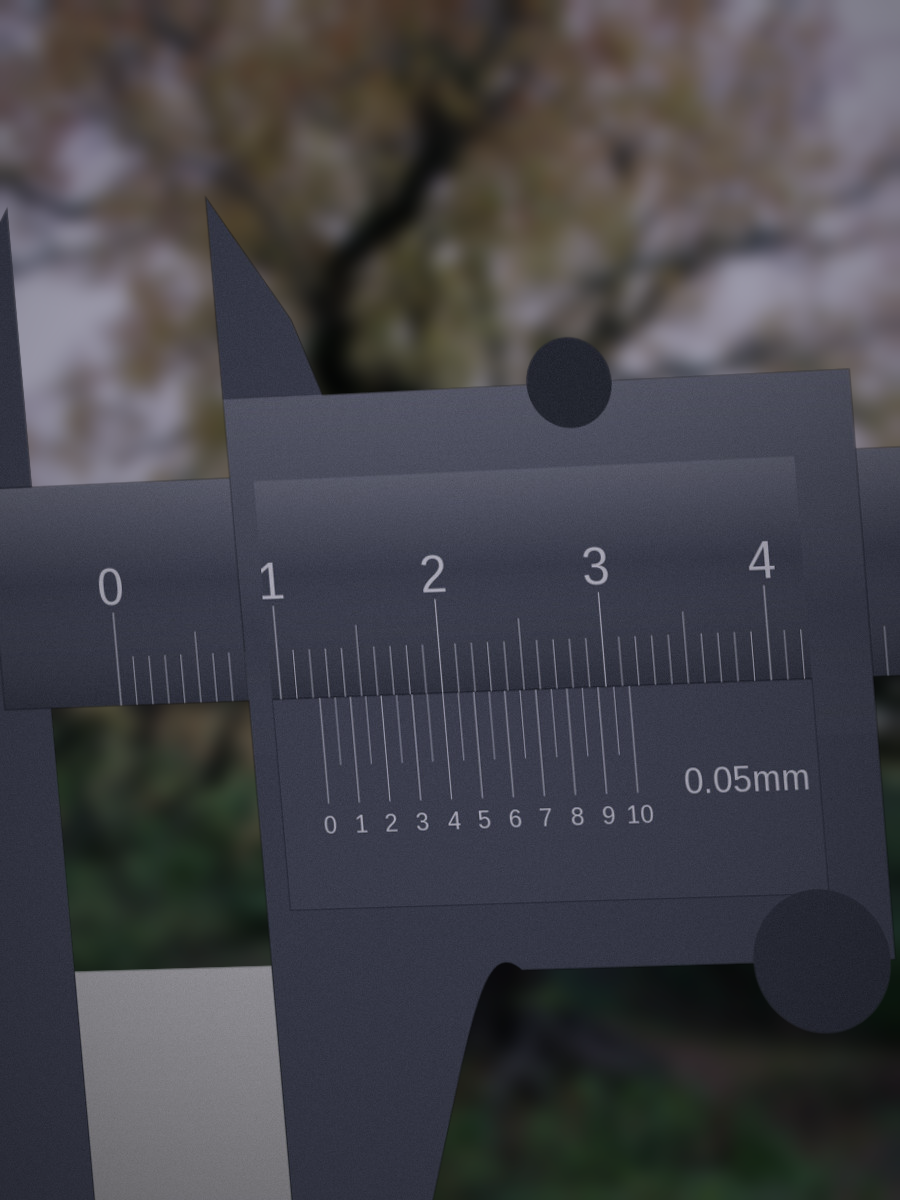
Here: 12.4mm
